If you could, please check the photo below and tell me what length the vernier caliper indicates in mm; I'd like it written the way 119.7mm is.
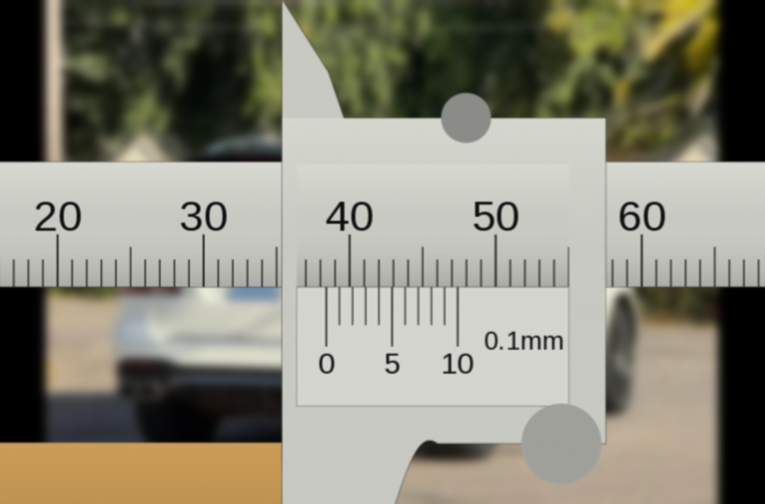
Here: 38.4mm
